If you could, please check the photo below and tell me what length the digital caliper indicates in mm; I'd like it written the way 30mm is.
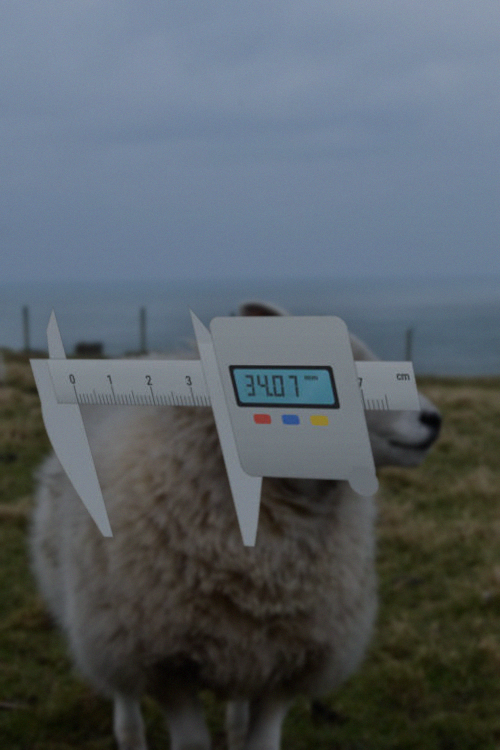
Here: 34.07mm
